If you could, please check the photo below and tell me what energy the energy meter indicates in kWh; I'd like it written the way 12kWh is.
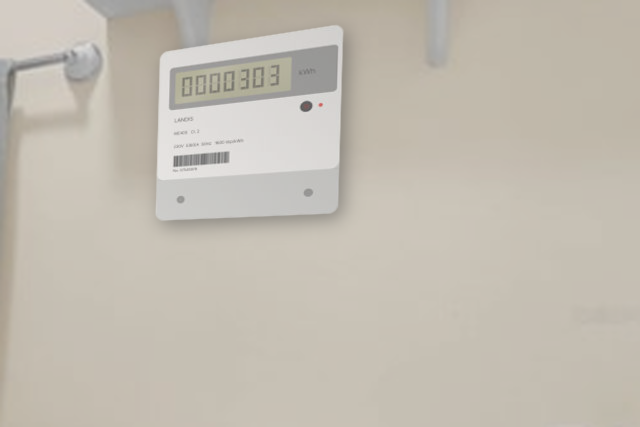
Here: 303kWh
